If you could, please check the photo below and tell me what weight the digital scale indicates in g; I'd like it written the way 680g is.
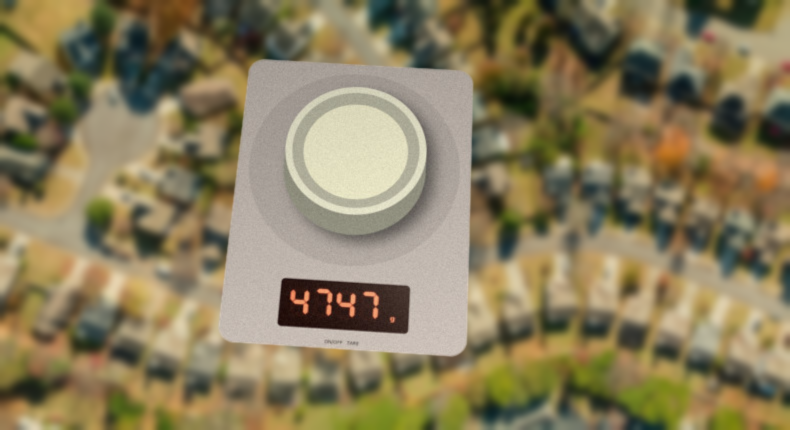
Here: 4747g
